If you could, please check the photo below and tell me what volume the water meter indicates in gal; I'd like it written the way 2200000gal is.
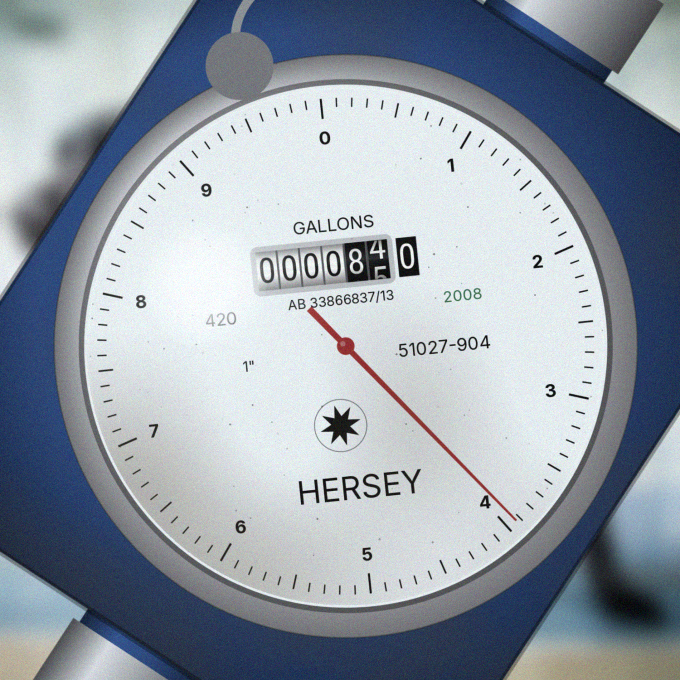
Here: 843.9gal
